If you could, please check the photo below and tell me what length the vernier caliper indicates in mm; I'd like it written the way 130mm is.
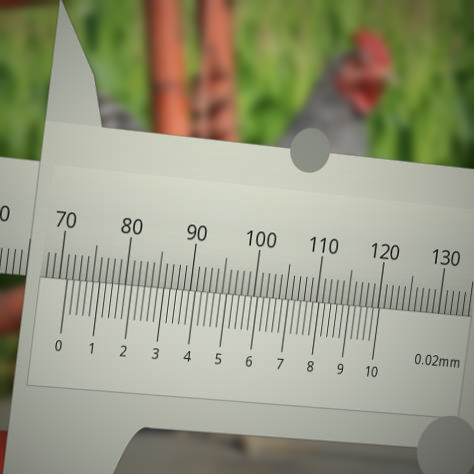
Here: 71.2mm
